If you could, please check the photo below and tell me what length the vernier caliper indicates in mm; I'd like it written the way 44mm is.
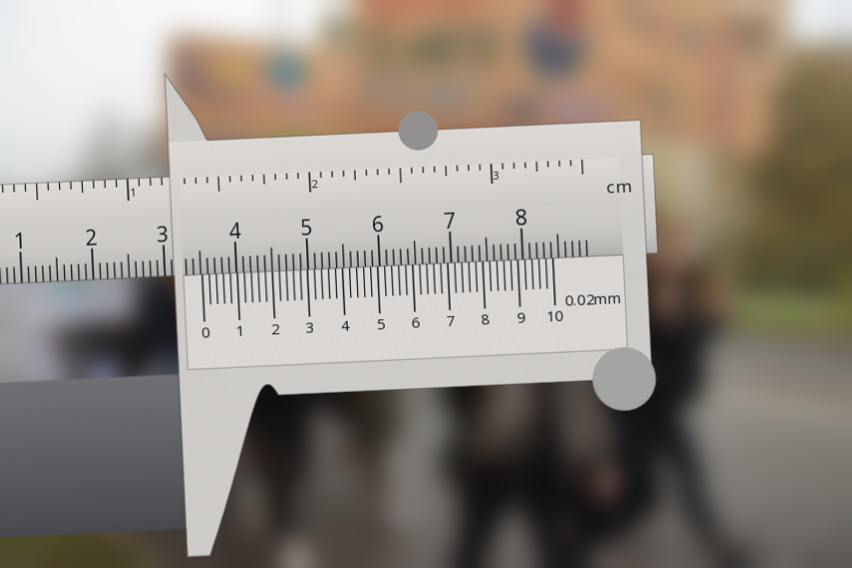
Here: 35.2mm
